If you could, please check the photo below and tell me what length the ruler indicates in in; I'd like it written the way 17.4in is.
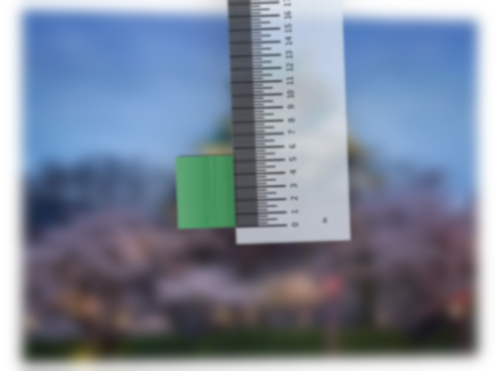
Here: 5.5in
